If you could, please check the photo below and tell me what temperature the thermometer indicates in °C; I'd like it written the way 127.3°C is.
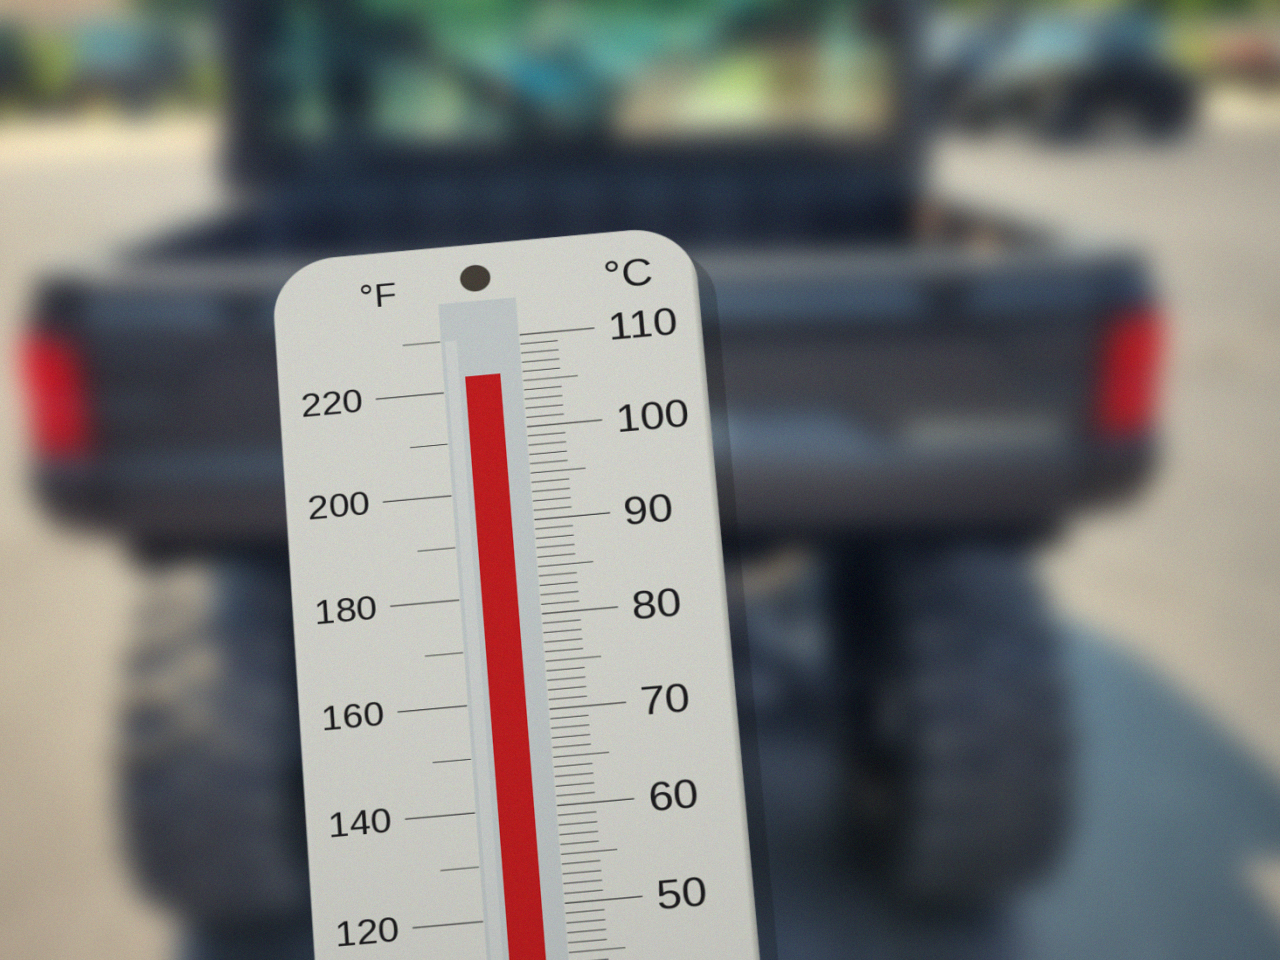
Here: 106°C
